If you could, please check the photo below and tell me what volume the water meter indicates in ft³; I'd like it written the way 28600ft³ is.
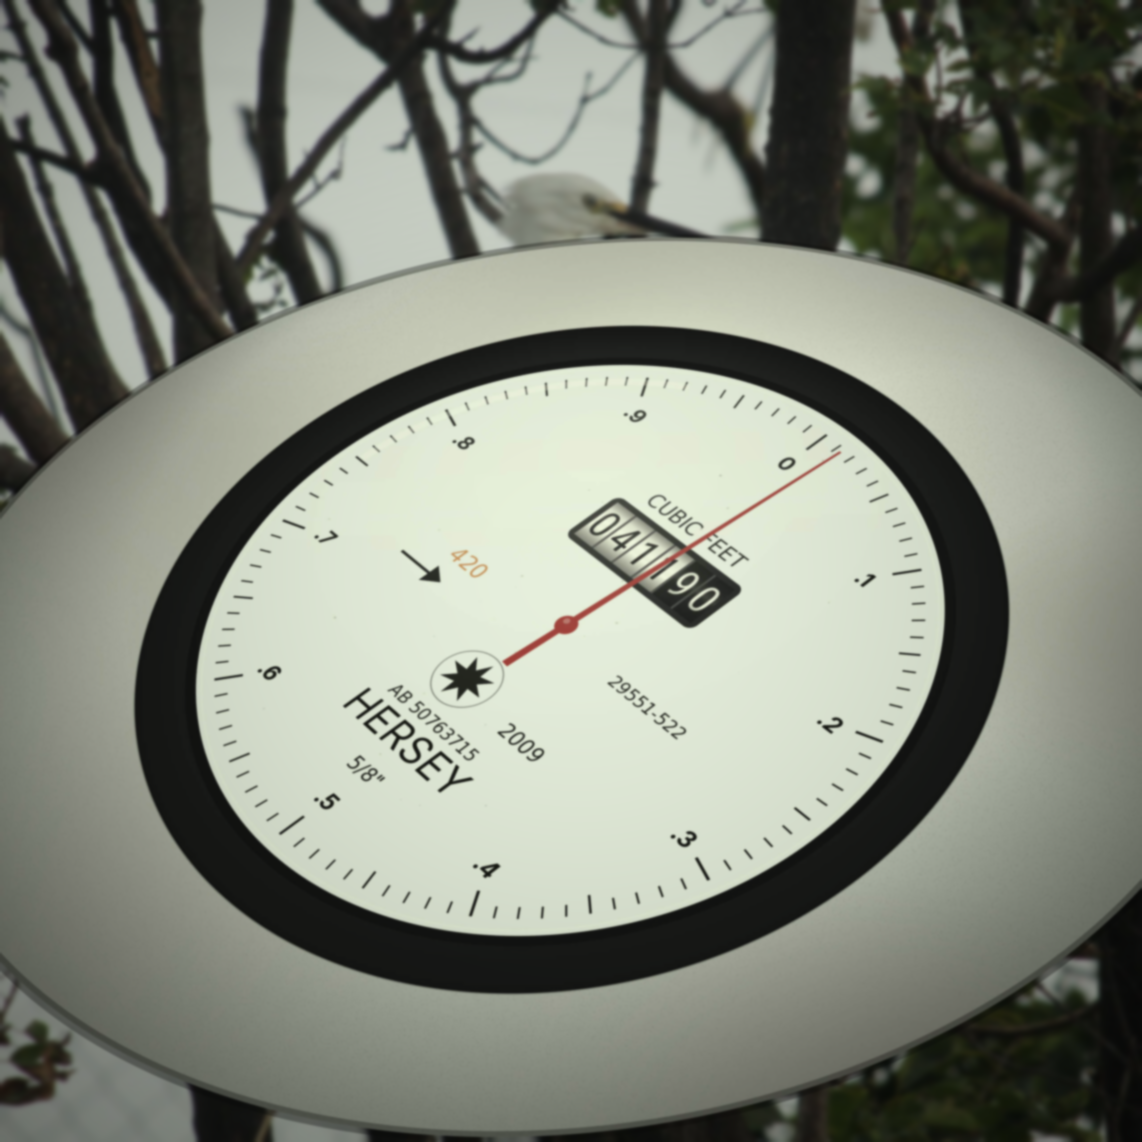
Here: 41190.01ft³
